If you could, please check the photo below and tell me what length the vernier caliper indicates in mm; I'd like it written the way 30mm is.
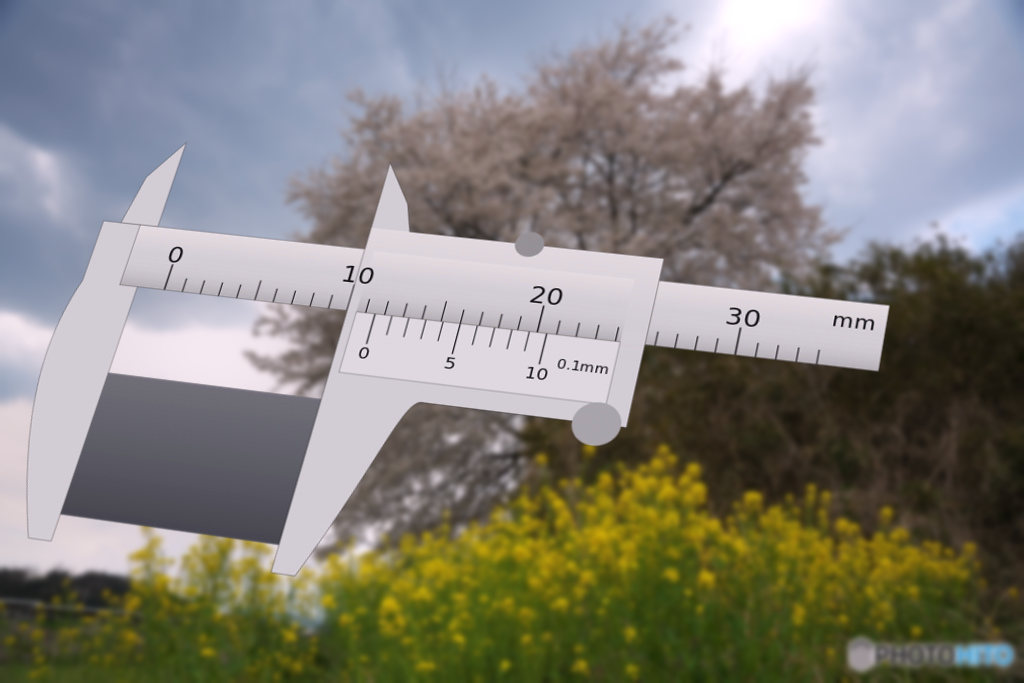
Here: 11.5mm
